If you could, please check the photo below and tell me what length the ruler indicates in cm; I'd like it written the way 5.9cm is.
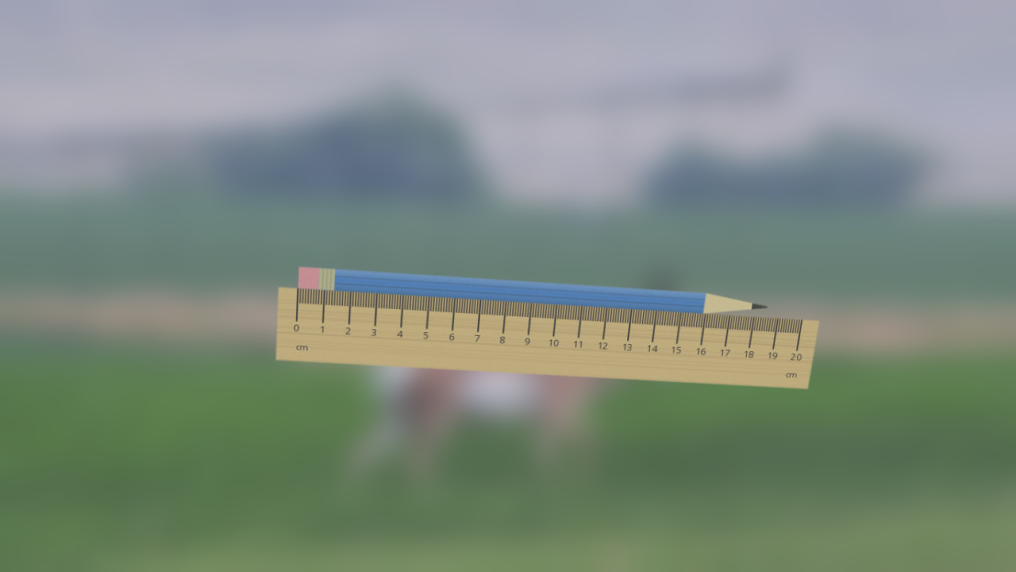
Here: 18.5cm
